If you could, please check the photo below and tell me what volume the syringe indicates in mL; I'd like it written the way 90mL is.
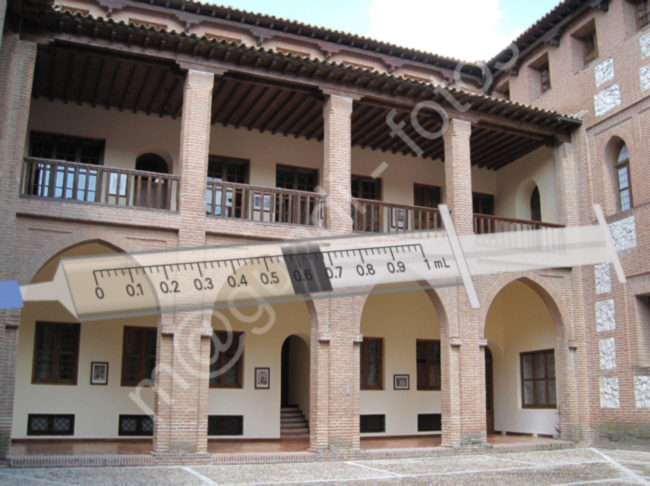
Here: 0.56mL
